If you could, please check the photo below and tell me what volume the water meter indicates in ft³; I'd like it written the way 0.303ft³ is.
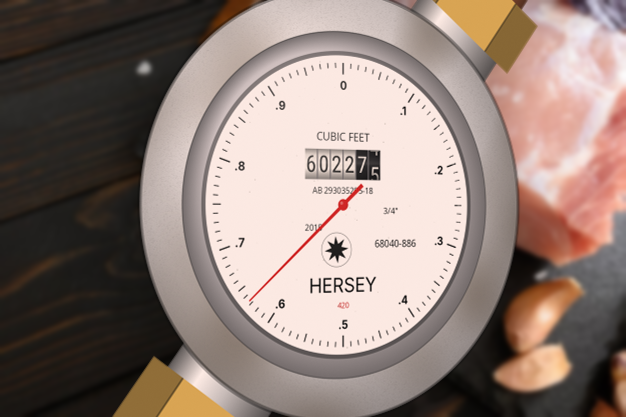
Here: 602274.63ft³
